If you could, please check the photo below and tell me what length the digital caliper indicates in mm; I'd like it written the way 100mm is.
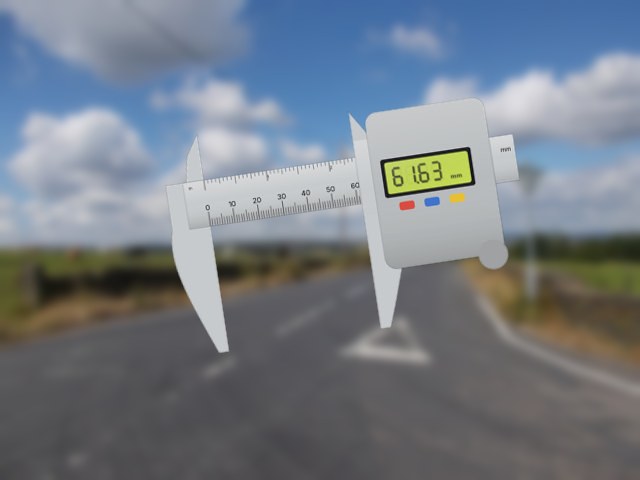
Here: 61.63mm
